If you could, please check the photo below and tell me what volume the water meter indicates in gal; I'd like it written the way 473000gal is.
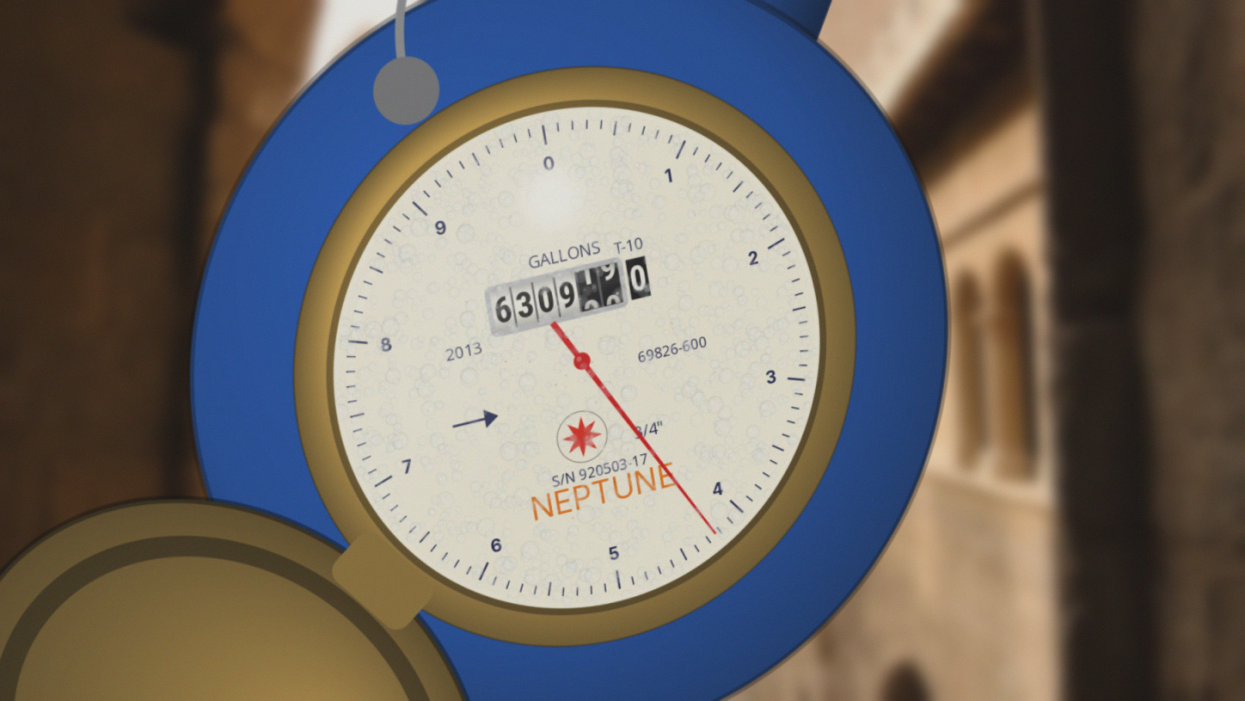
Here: 6309194.2gal
